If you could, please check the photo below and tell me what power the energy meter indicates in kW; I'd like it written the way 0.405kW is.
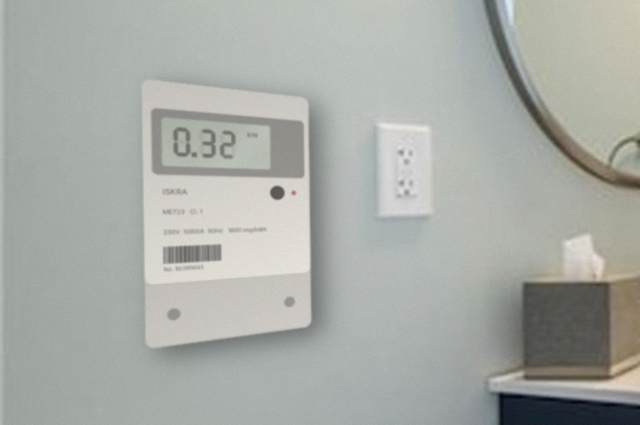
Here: 0.32kW
